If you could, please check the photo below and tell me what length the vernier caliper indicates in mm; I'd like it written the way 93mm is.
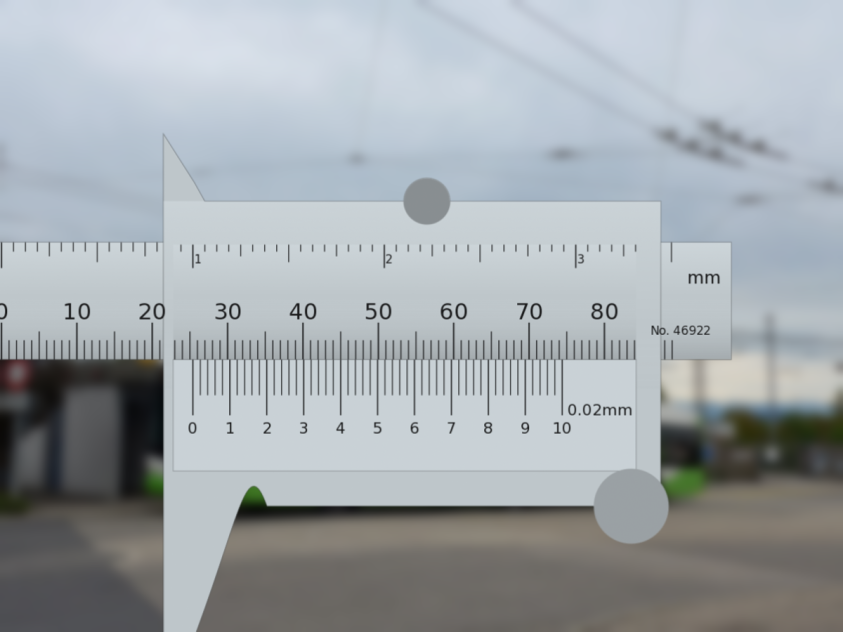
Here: 25.4mm
